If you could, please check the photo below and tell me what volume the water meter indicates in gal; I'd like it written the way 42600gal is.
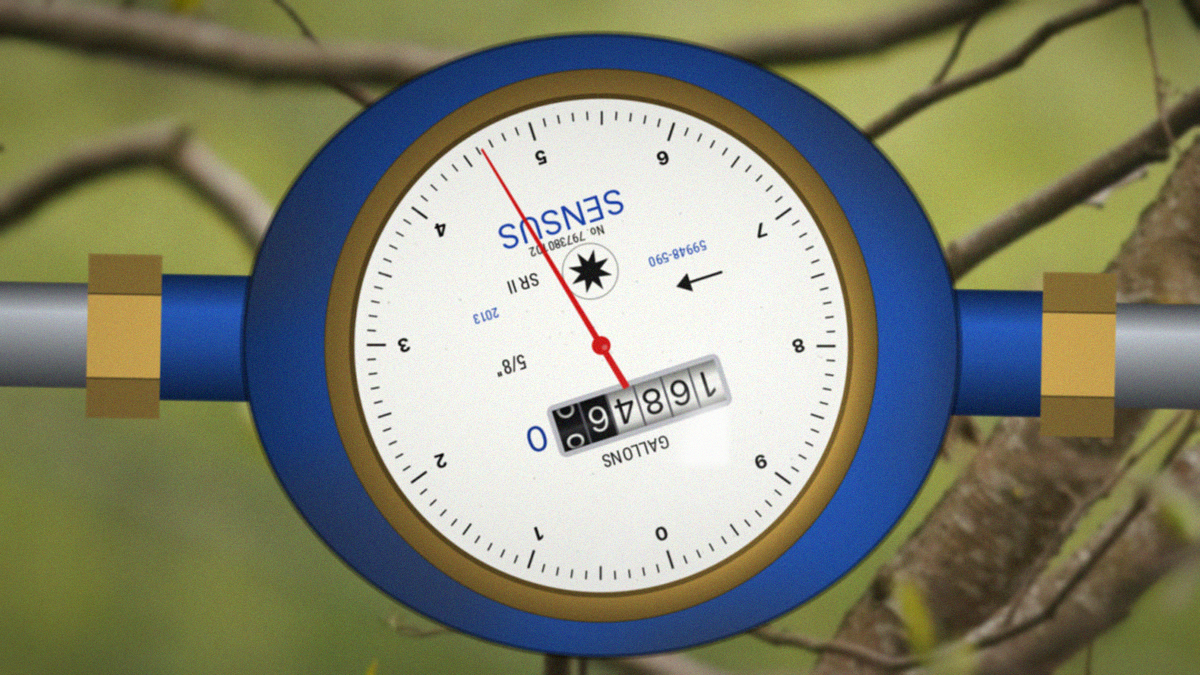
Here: 1684684.6gal
